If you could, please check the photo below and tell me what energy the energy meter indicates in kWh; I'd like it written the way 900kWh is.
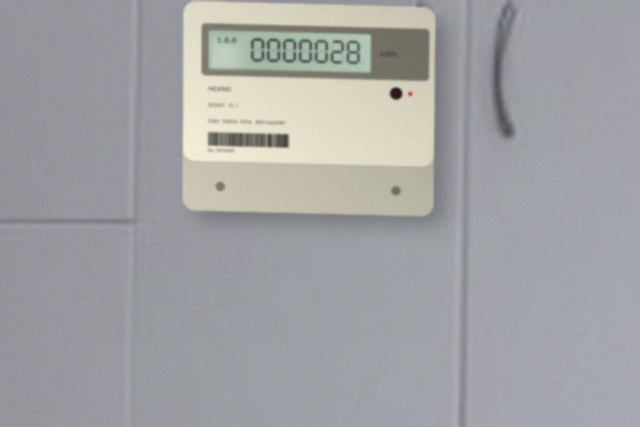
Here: 28kWh
